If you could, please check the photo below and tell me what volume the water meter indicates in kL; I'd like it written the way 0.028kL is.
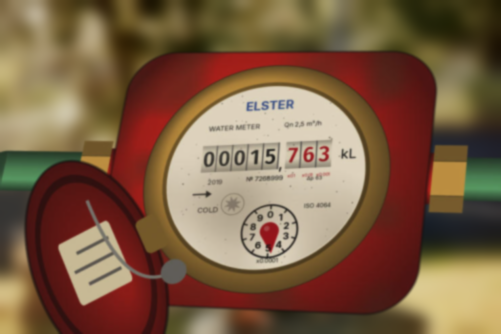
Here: 15.7634kL
